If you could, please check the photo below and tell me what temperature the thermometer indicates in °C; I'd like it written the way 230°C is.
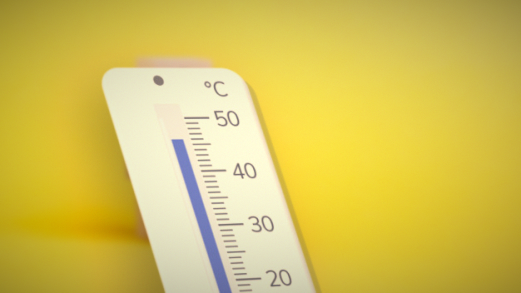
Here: 46°C
